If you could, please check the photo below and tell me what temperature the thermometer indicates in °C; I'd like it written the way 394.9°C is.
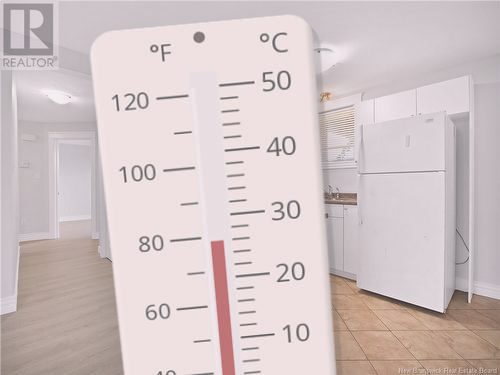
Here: 26°C
